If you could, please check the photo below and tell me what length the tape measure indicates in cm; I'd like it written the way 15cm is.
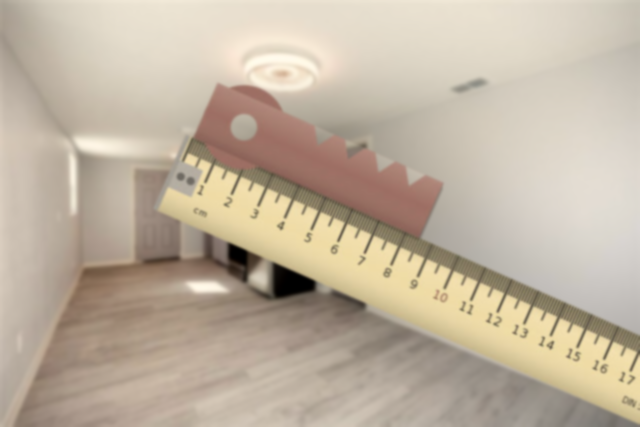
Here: 8.5cm
